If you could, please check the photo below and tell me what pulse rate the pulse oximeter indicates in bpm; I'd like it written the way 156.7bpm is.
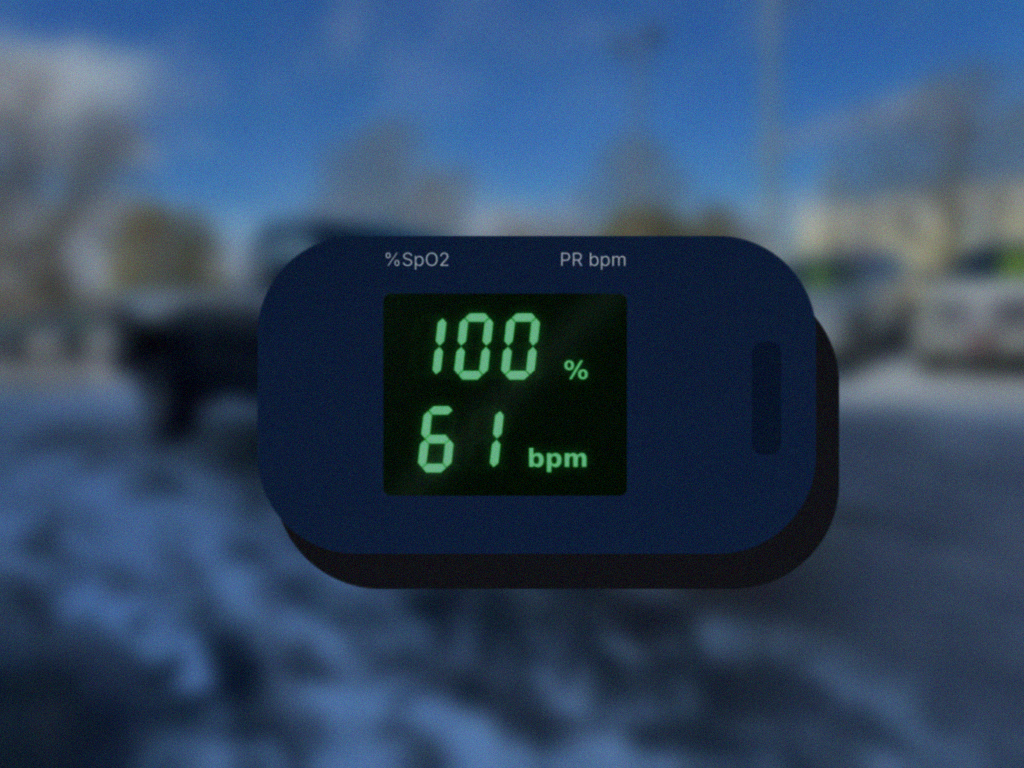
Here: 61bpm
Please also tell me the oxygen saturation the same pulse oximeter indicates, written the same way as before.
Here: 100%
